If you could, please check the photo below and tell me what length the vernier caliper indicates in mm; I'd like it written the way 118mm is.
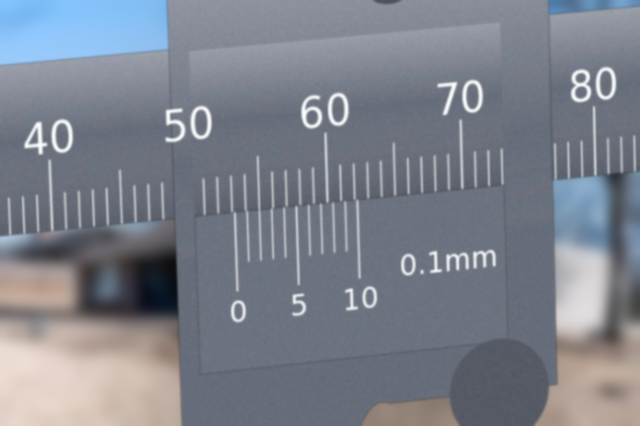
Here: 53.2mm
